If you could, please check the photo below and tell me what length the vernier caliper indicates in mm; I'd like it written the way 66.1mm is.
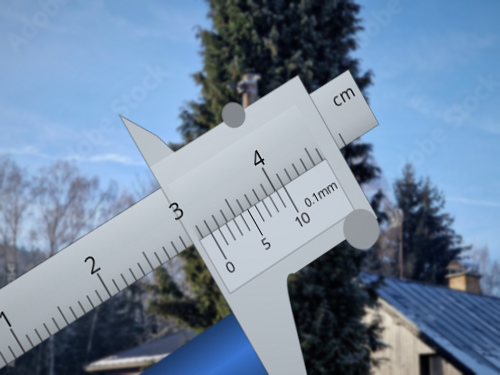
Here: 32.0mm
